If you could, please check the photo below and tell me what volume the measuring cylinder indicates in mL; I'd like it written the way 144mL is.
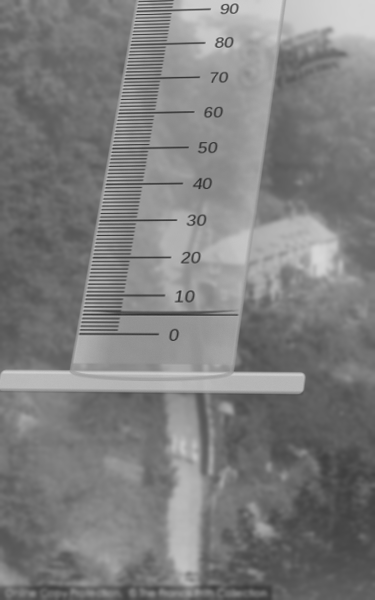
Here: 5mL
